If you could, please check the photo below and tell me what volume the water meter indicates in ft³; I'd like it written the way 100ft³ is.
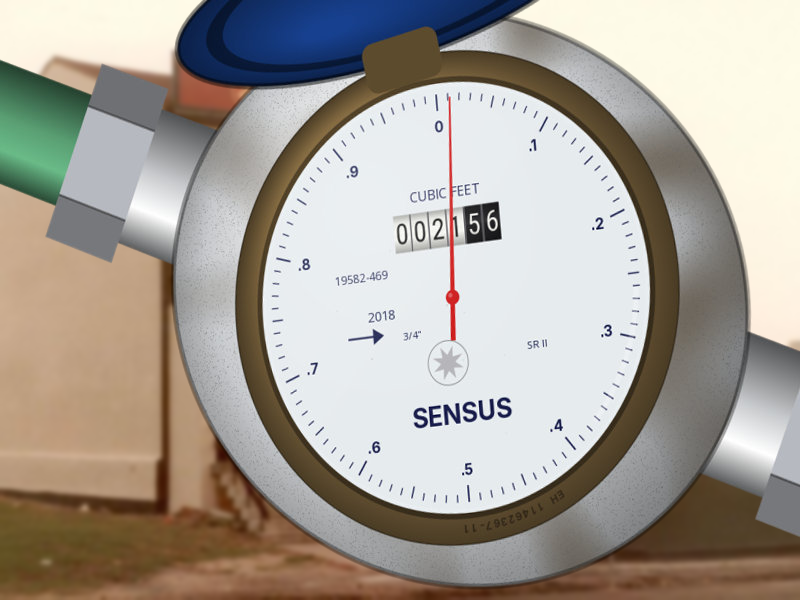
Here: 2156.01ft³
